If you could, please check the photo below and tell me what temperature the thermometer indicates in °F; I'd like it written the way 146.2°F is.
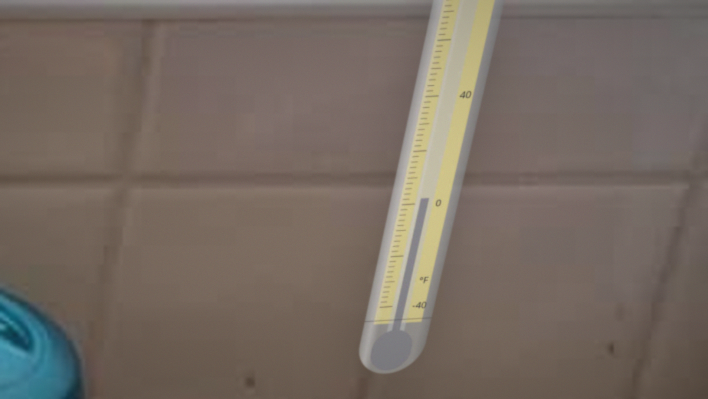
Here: 2°F
